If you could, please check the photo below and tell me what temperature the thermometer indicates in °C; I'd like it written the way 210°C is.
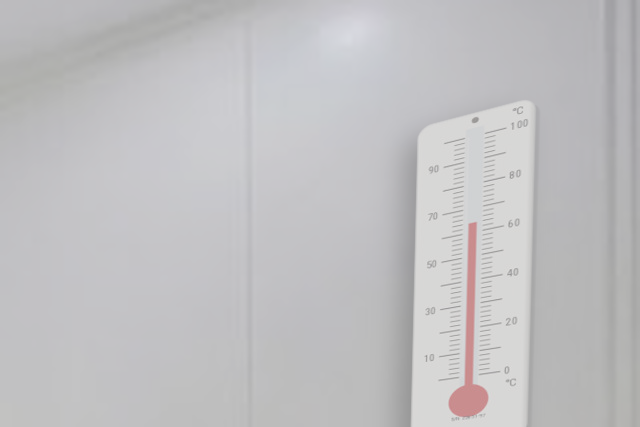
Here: 64°C
